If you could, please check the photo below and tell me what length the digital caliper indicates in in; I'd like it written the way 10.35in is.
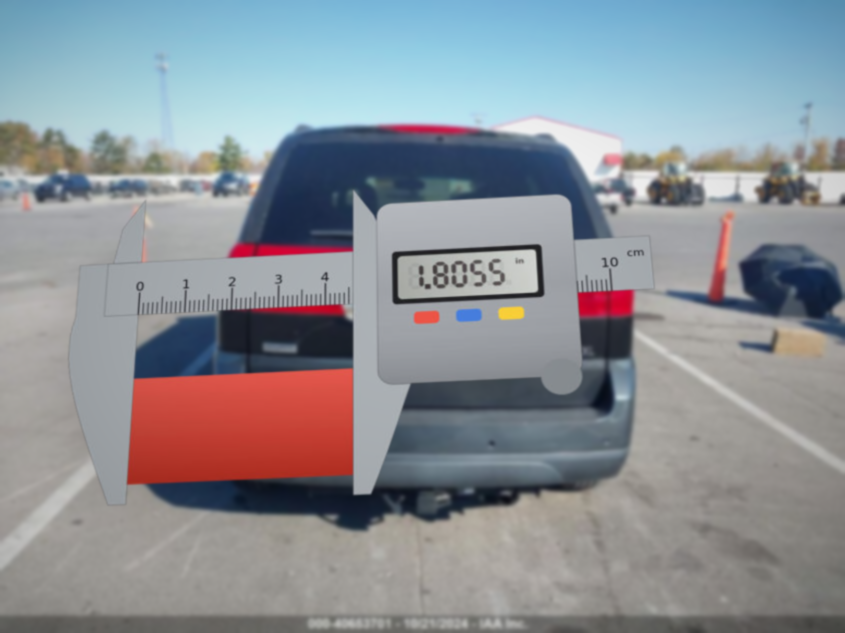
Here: 1.8055in
